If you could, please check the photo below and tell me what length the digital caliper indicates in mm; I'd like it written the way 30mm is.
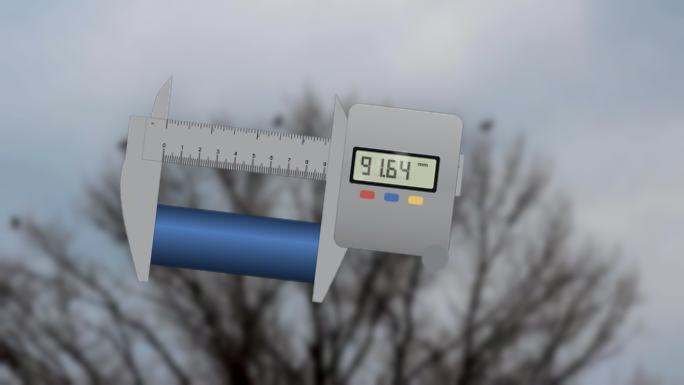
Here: 91.64mm
